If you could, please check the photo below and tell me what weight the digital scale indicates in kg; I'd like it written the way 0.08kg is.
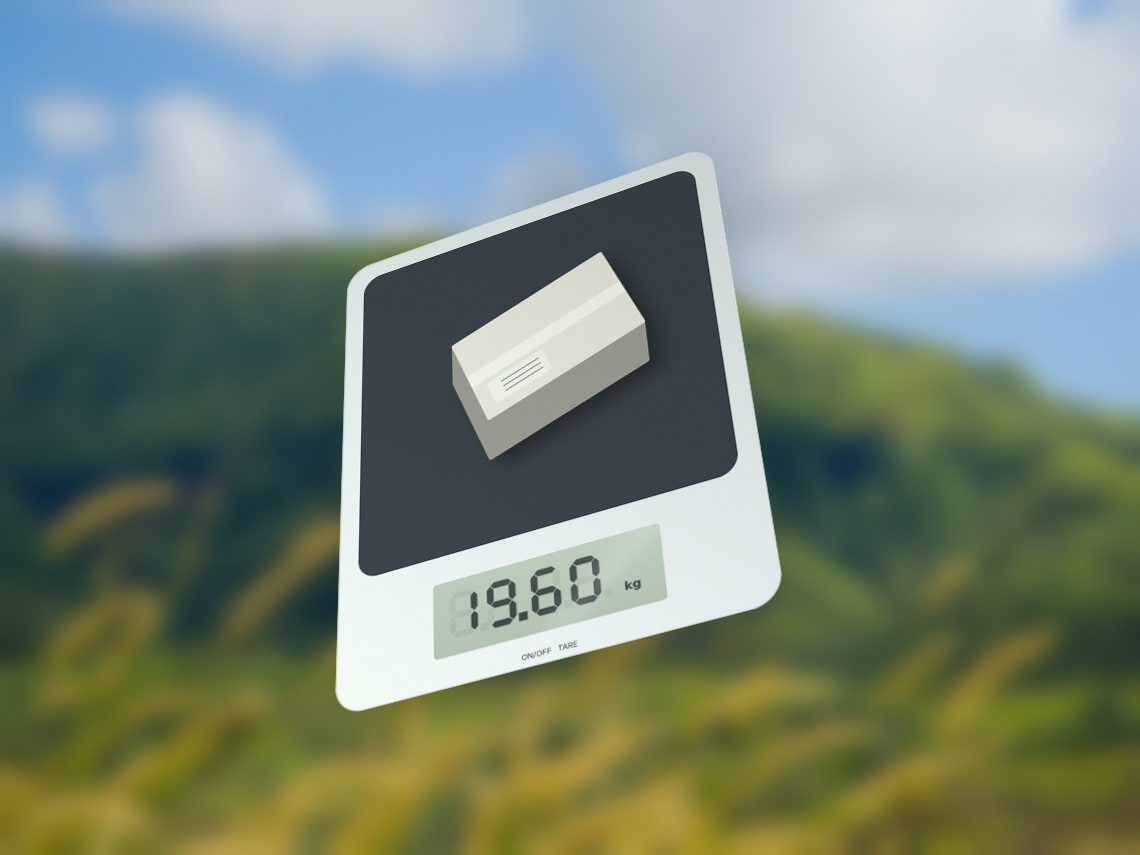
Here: 19.60kg
